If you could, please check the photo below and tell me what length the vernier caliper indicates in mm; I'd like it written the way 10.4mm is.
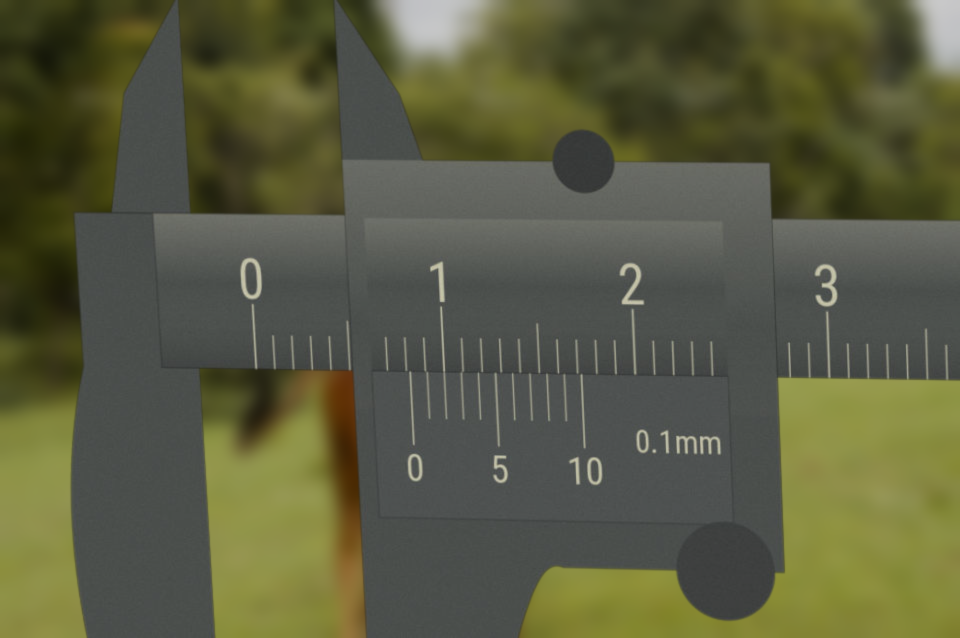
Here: 8.2mm
